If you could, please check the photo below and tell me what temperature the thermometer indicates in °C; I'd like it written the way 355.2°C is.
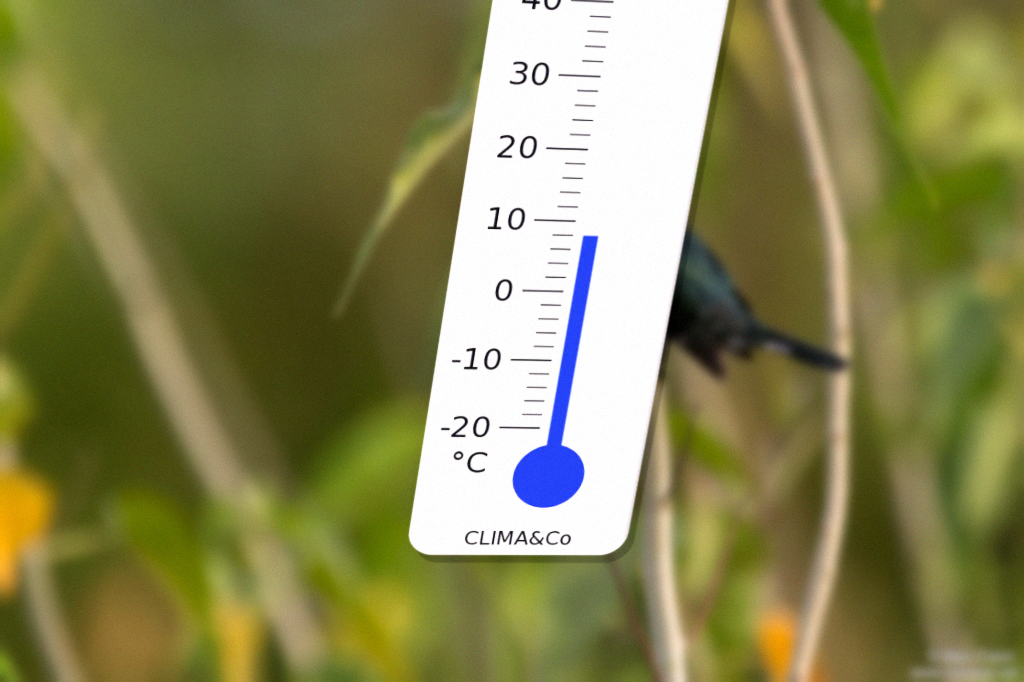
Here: 8°C
